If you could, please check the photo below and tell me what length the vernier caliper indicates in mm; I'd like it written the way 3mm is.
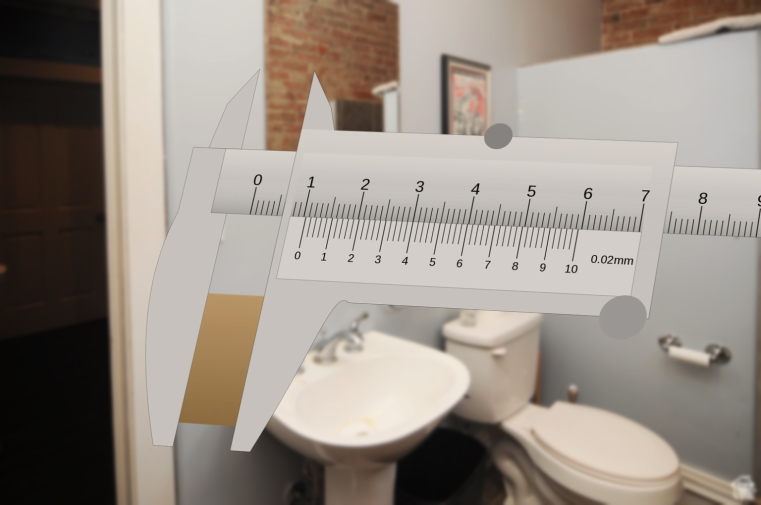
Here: 10.4mm
